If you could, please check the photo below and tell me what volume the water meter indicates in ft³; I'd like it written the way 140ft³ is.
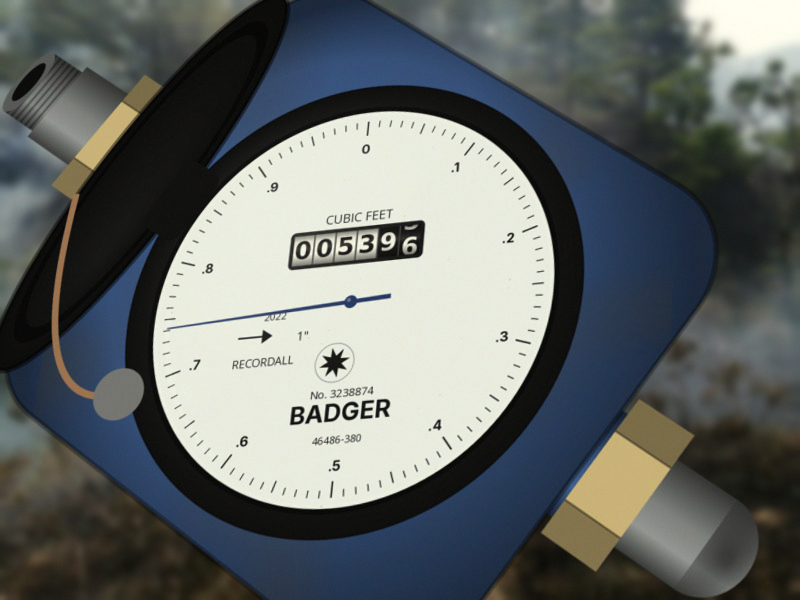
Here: 5395.74ft³
